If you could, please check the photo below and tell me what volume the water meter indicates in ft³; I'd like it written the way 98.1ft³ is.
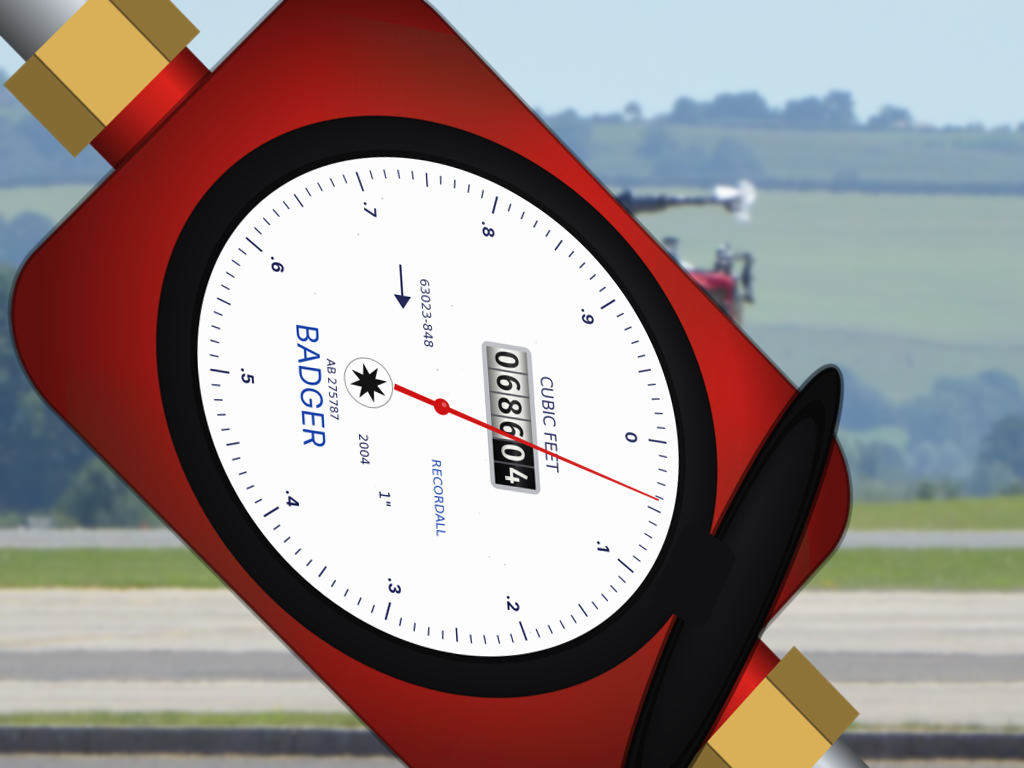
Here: 68604.04ft³
